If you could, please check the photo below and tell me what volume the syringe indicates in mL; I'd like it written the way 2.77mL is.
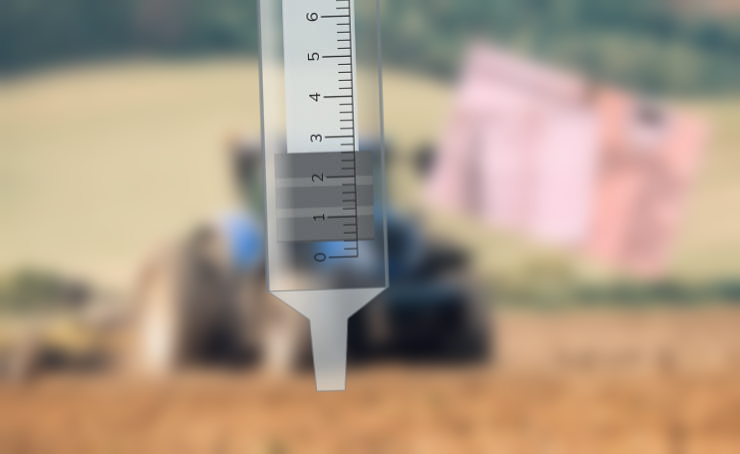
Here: 0.4mL
